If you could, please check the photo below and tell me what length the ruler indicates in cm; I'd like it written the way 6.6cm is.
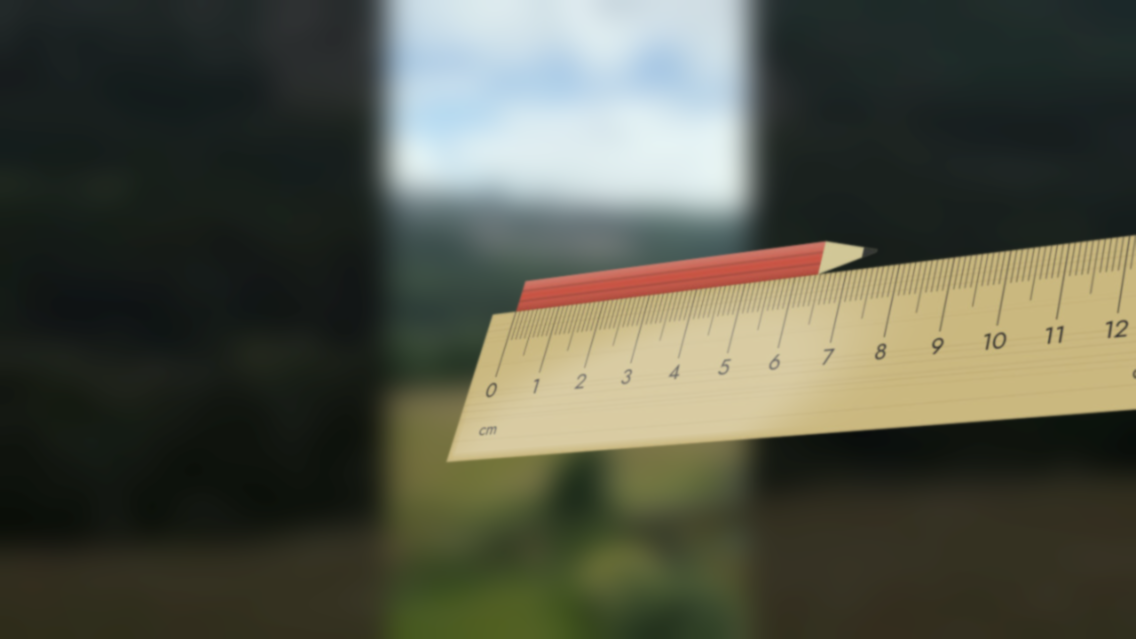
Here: 7.5cm
